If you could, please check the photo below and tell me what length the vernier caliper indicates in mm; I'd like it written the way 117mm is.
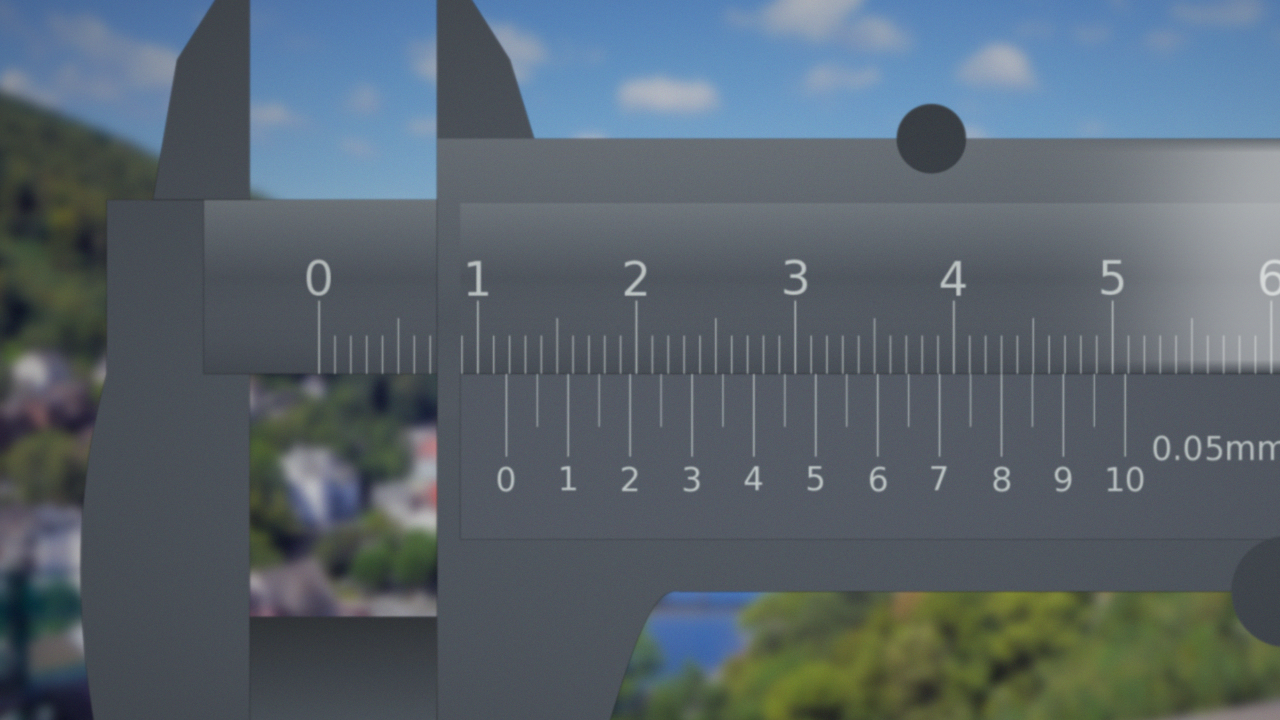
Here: 11.8mm
